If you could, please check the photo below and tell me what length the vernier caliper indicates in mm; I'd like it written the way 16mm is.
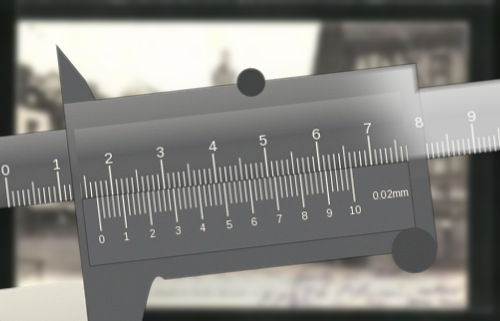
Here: 17.0mm
